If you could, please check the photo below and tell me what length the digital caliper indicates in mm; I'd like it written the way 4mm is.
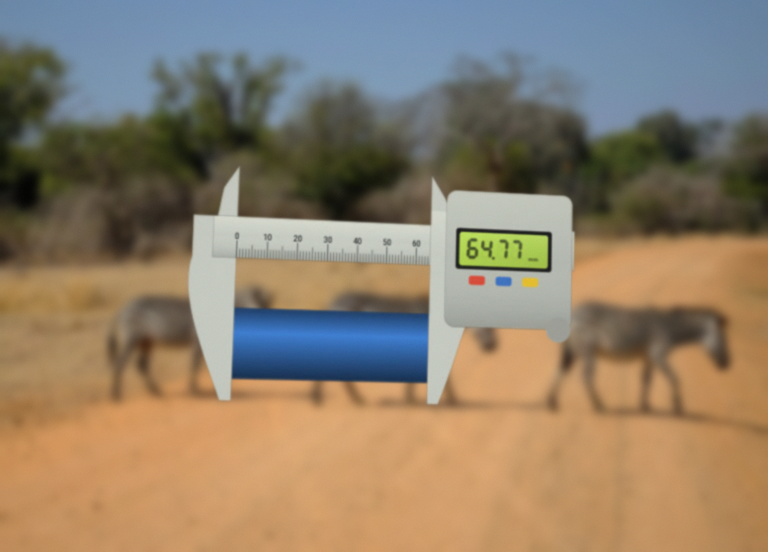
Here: 64.77mm
